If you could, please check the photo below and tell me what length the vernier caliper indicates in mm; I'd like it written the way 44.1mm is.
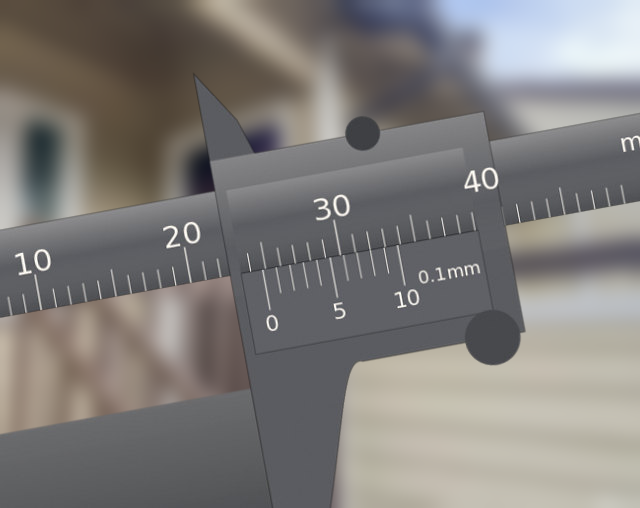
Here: 24.8mm
